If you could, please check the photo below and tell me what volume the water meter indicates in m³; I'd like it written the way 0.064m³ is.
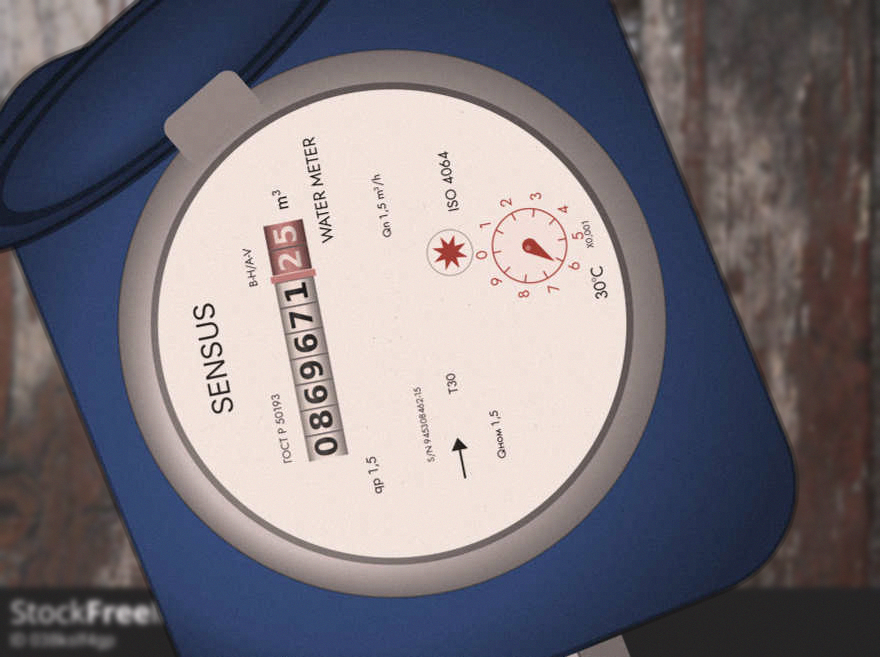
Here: 869671.256m³
